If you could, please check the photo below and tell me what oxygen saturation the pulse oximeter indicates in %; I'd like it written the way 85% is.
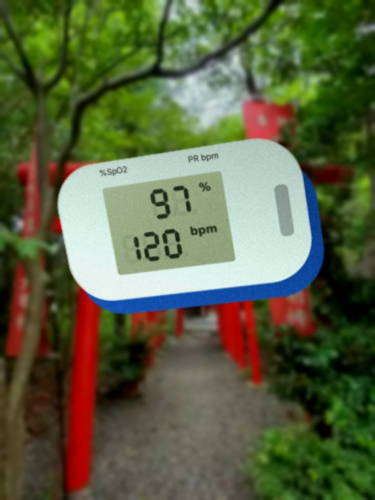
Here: 97%
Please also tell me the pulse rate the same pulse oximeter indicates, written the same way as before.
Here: 120bpm
